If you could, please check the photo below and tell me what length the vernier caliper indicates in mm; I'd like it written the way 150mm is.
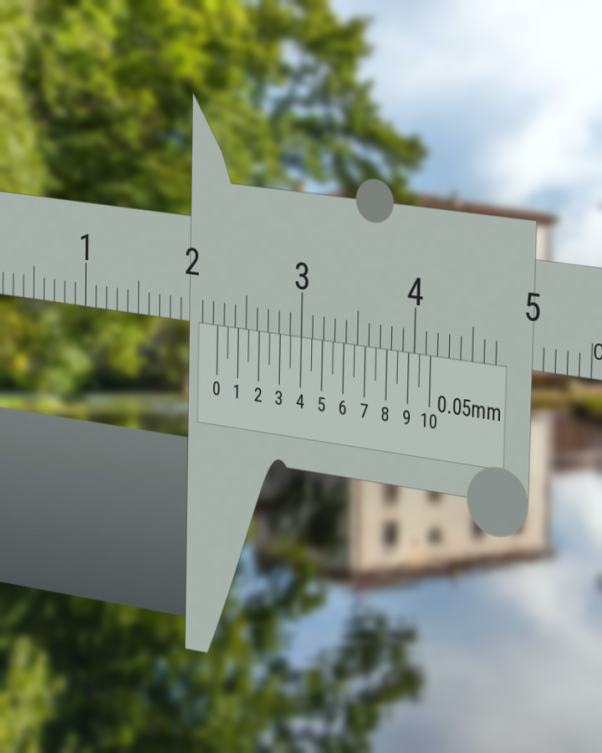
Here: 22.4mm
